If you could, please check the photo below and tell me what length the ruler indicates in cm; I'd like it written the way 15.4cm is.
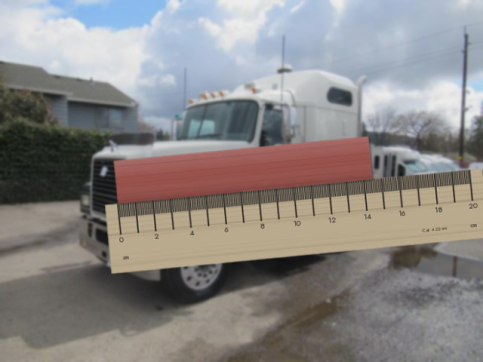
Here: 14.5cm
